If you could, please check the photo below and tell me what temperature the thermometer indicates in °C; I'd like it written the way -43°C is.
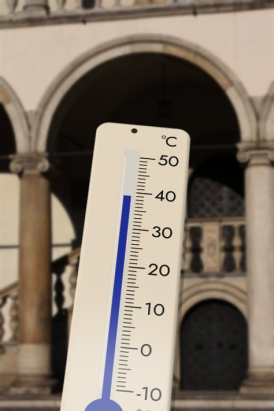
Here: 39°C
